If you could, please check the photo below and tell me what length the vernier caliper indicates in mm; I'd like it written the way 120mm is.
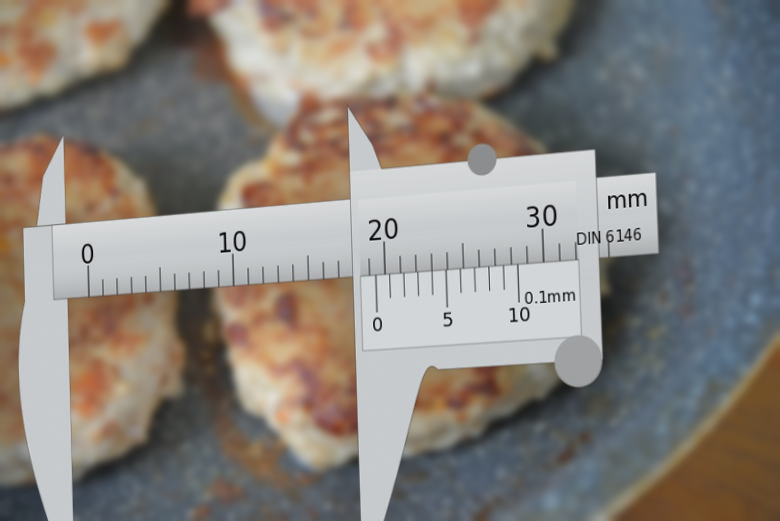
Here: 19.4mm
